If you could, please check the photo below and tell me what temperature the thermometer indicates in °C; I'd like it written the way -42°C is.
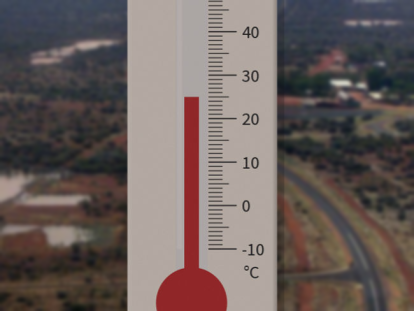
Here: 25°C
